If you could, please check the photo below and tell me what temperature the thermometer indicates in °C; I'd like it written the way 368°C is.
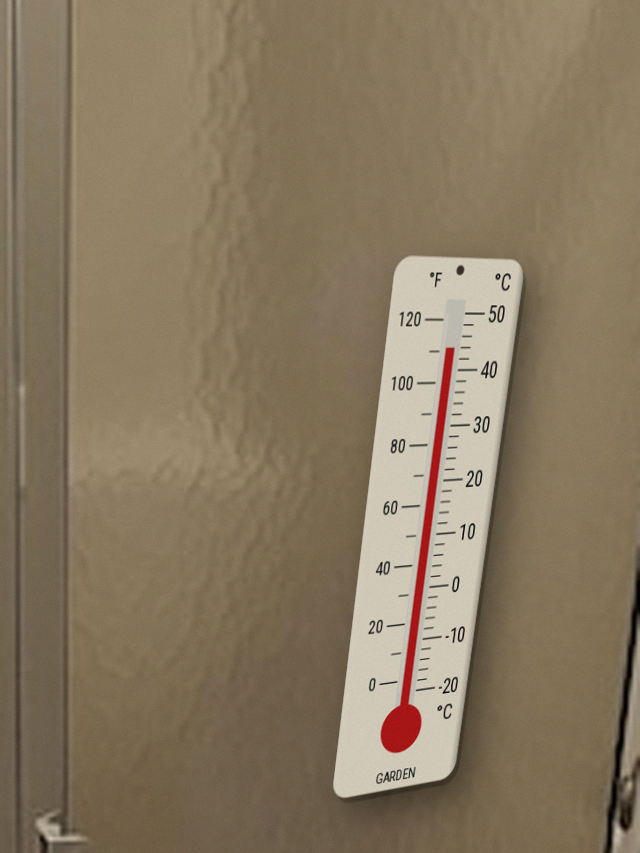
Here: 44°C
